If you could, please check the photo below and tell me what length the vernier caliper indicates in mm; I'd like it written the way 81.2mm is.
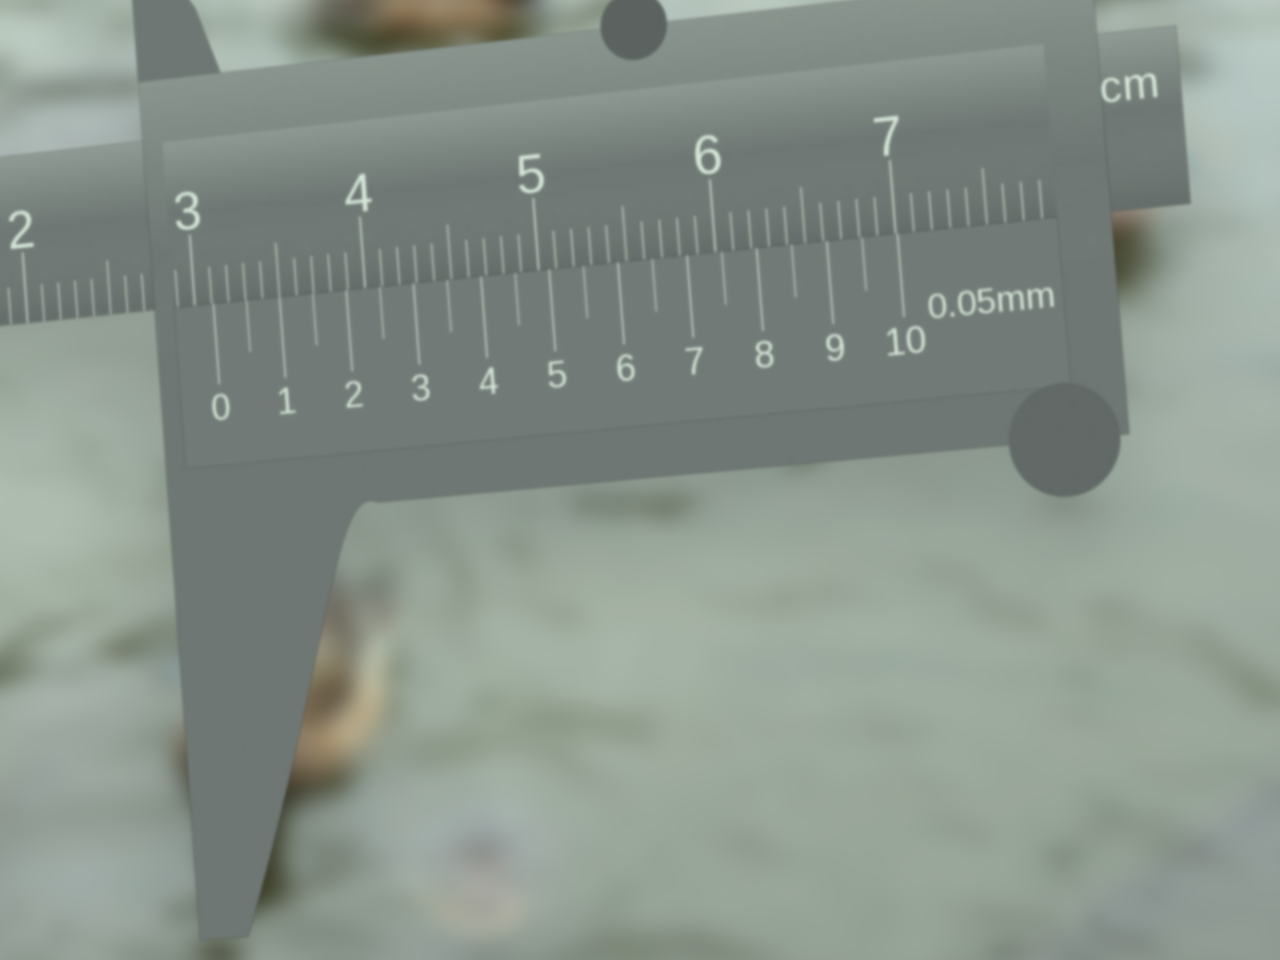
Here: 31.1mm
